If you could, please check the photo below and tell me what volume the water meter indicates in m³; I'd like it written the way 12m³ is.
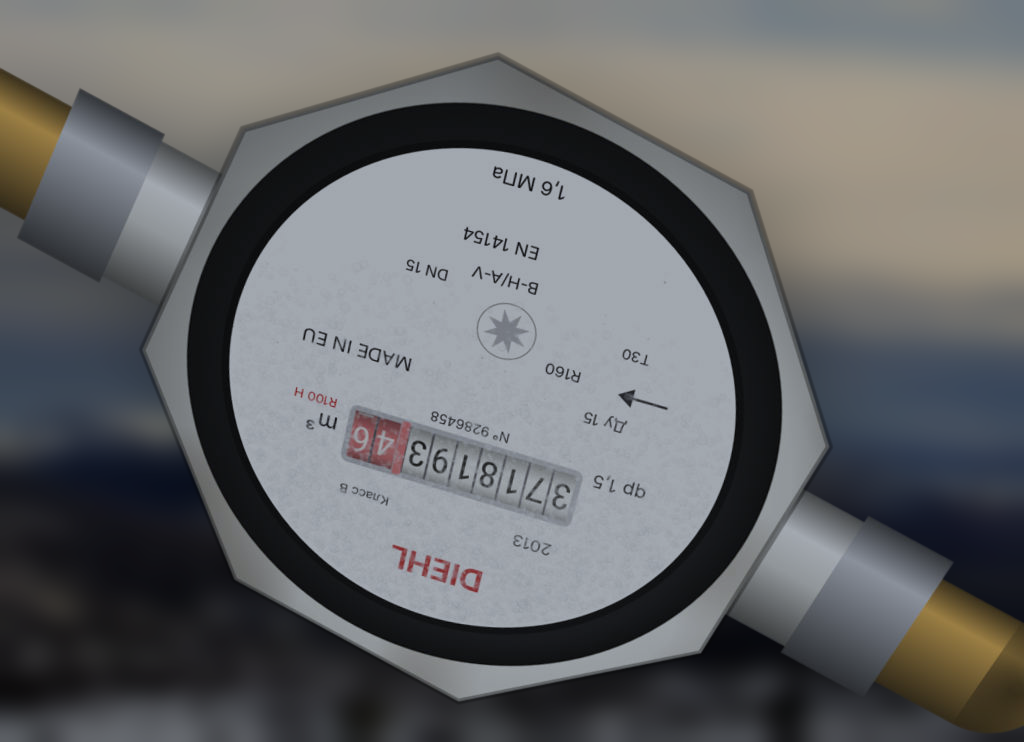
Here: 3718193.46m³
